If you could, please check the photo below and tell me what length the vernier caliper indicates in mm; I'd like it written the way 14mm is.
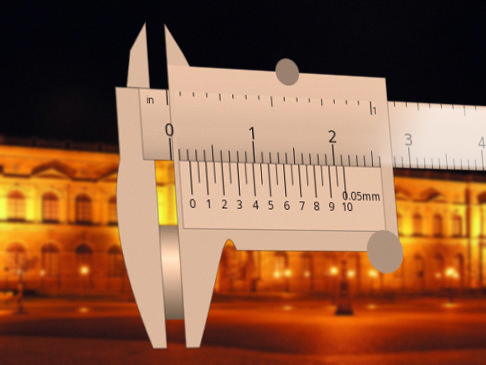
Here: 2.2mm
